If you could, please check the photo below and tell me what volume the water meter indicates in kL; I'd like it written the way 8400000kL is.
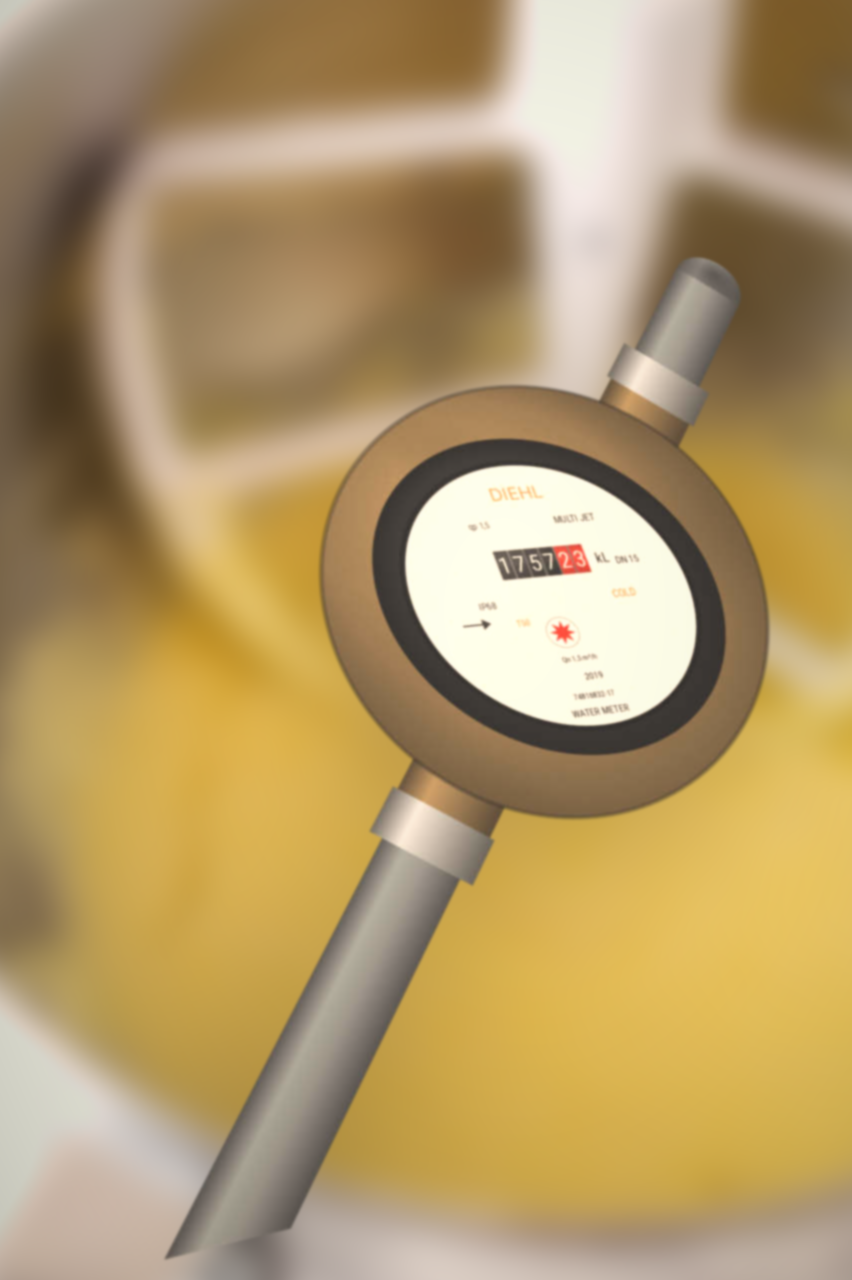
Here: 1757.23kL
